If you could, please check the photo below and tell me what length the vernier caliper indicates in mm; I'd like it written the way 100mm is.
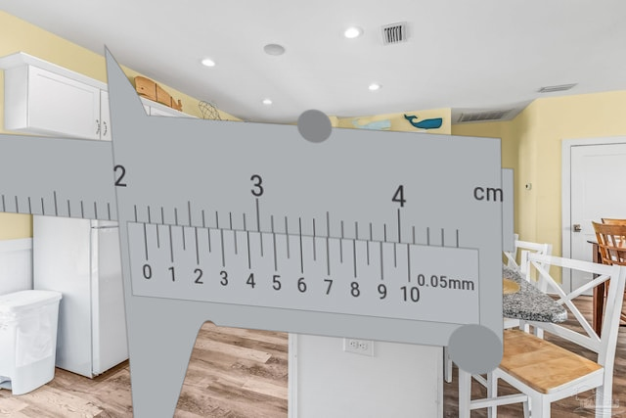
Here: 21.6mm
